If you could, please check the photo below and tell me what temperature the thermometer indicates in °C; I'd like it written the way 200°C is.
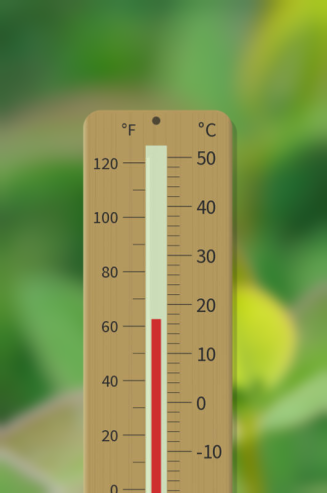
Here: 17°C
